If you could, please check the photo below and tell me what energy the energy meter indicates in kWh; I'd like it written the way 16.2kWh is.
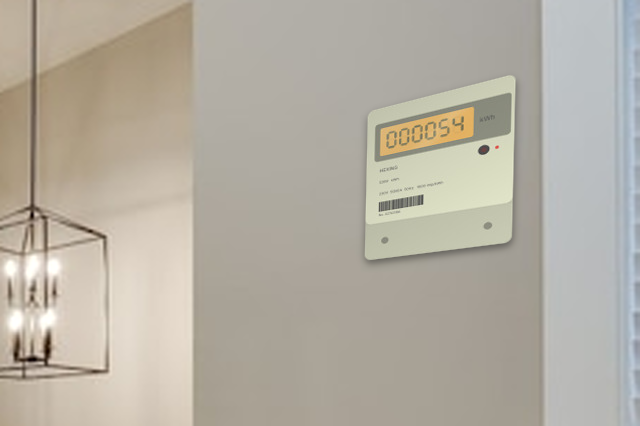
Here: 54kWh
